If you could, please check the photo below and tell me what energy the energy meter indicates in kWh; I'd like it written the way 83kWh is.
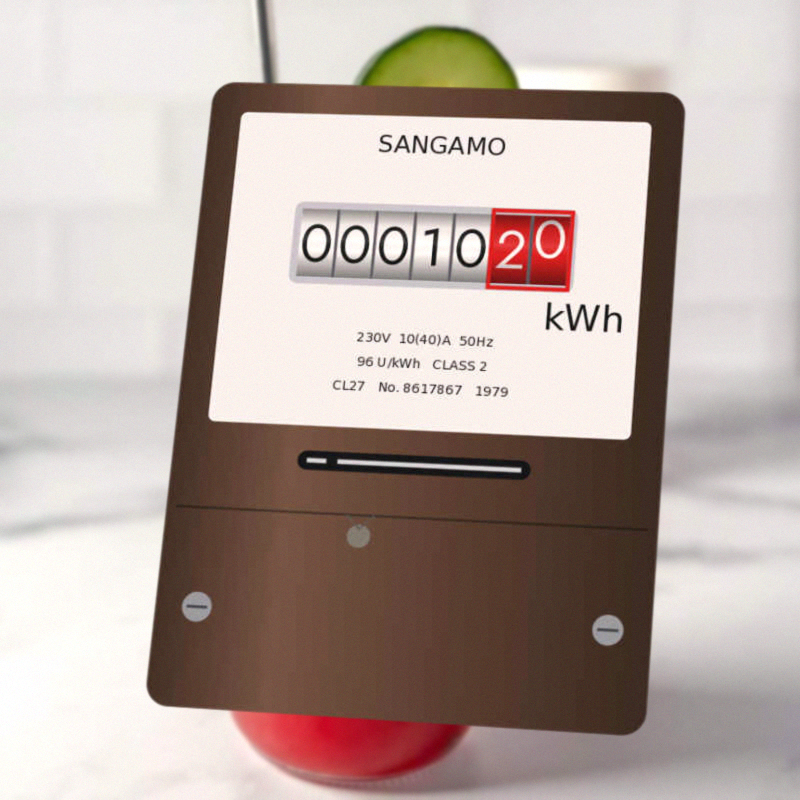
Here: 10.20kWh
